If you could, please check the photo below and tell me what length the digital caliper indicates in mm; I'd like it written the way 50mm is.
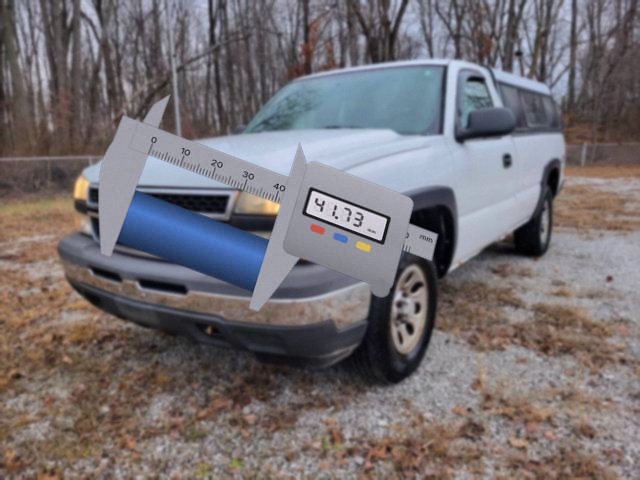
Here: 41.73mm
